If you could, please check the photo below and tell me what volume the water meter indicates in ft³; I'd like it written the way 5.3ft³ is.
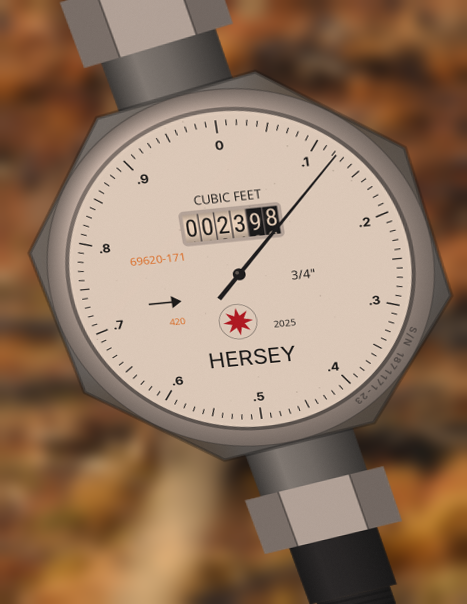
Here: 2398.12ft³
